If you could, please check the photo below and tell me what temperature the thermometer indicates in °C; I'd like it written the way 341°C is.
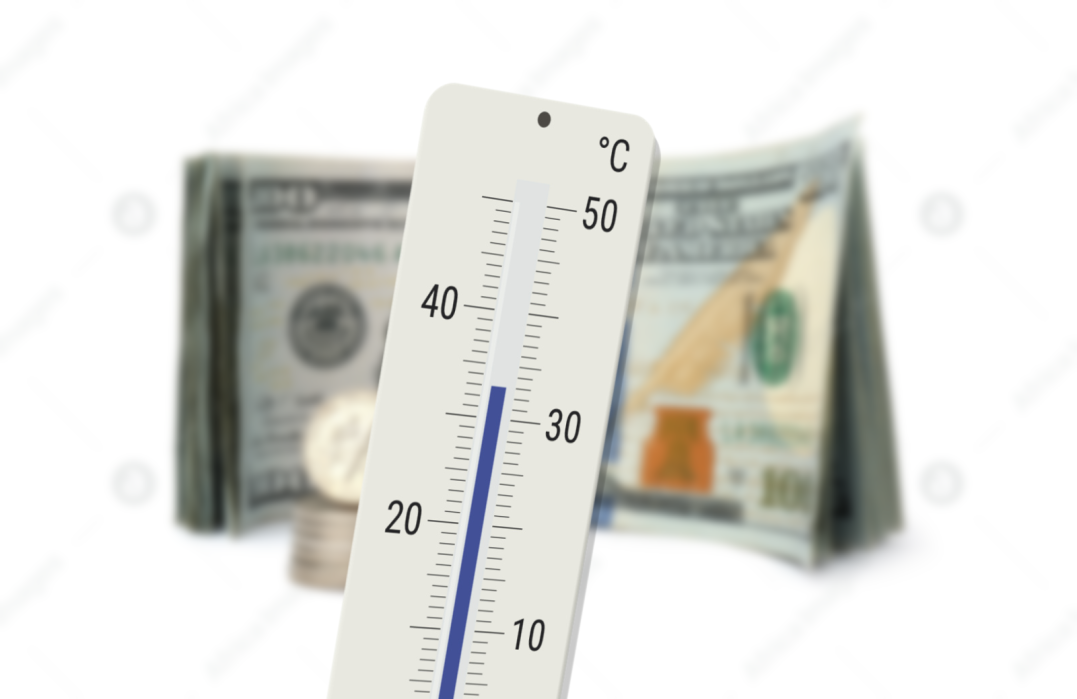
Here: 33°C
